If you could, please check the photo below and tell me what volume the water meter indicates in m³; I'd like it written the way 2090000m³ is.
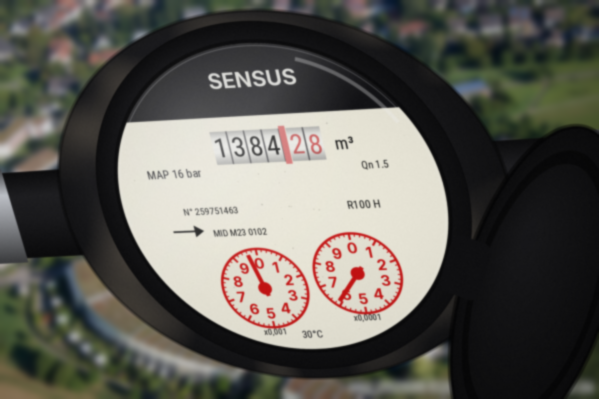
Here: 1384.2796m³
